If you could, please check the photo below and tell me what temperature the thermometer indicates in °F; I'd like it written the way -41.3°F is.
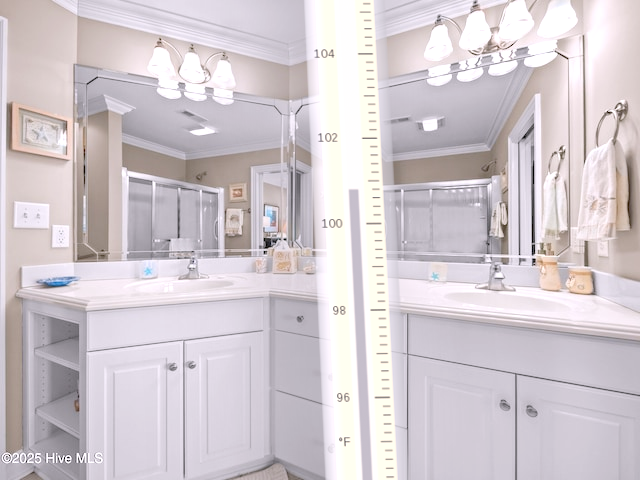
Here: 100.8°F
